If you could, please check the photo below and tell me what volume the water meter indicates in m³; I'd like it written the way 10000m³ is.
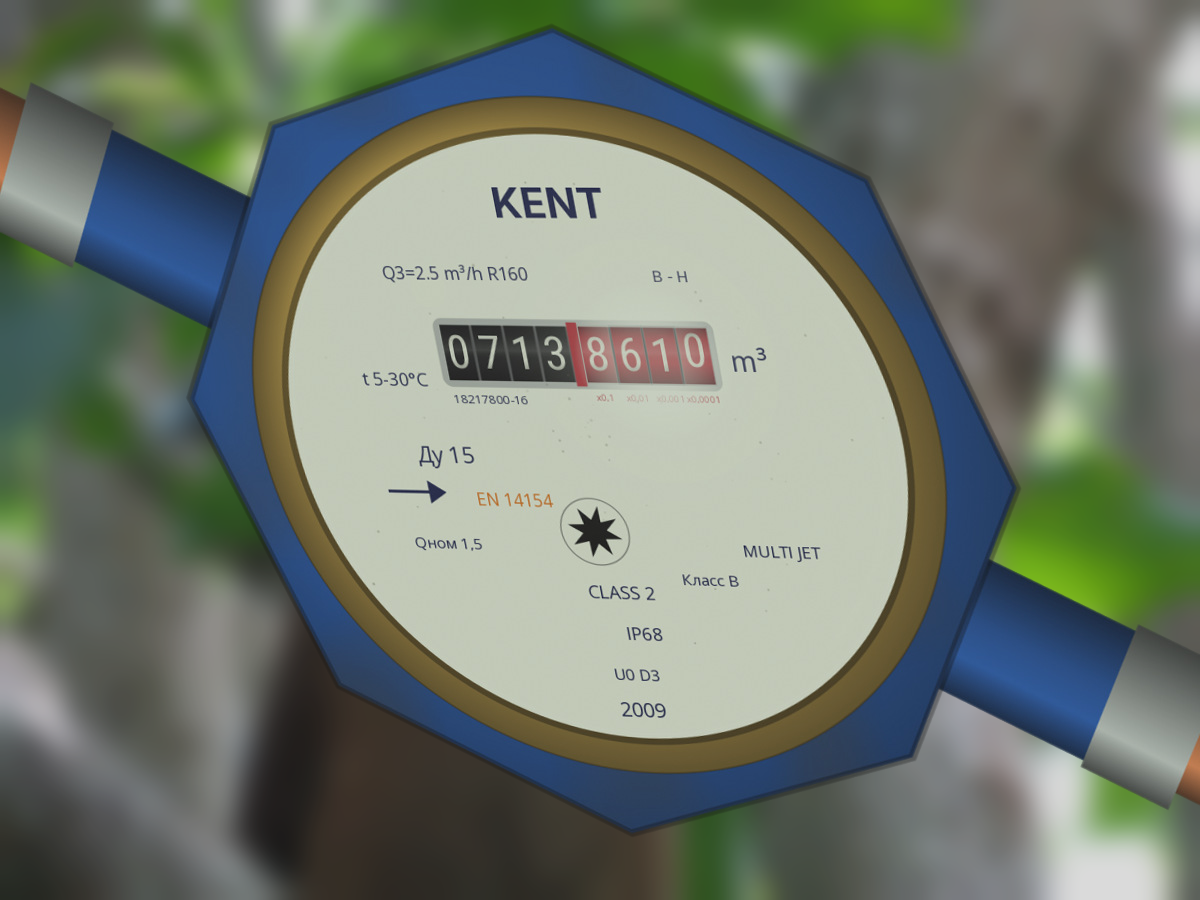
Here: 713.8610m³
